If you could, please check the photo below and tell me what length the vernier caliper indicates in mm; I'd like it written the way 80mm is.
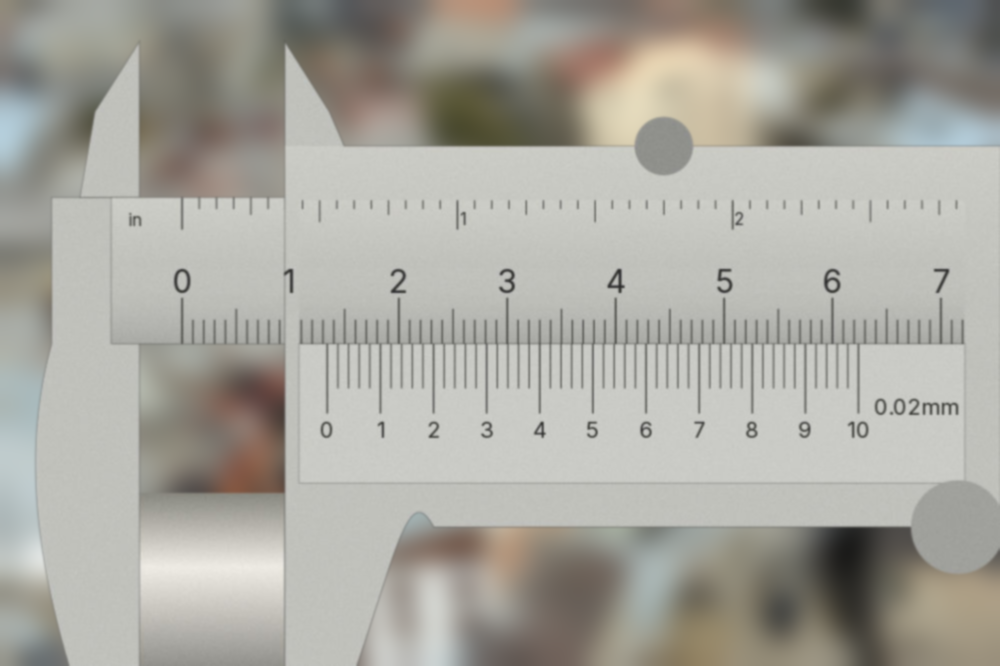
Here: 13.4mm
